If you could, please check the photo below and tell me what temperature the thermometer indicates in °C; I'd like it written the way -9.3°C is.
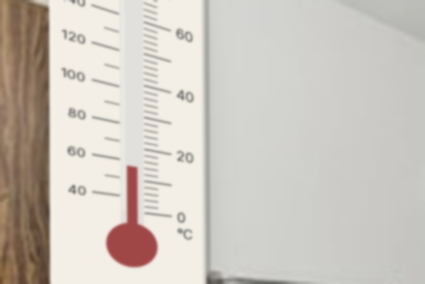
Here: 14°C
